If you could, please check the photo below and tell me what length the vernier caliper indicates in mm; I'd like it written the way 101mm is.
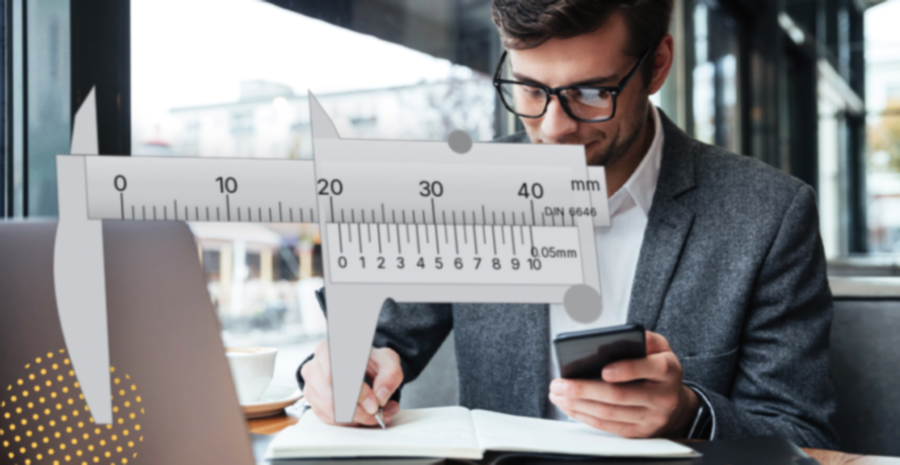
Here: 20.6mm
